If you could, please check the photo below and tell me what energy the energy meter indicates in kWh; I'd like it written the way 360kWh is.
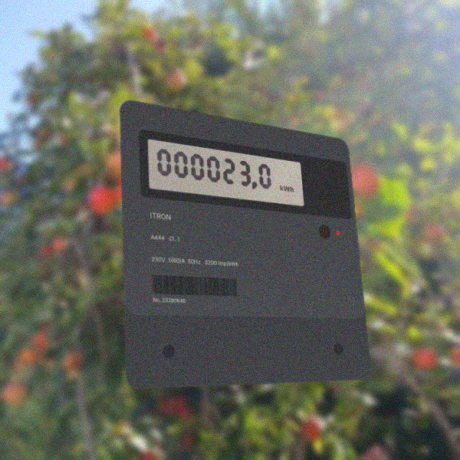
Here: 23.0kWh
